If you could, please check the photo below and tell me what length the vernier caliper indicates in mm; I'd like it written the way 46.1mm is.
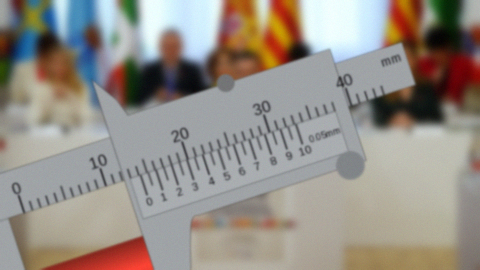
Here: 14.2mm
